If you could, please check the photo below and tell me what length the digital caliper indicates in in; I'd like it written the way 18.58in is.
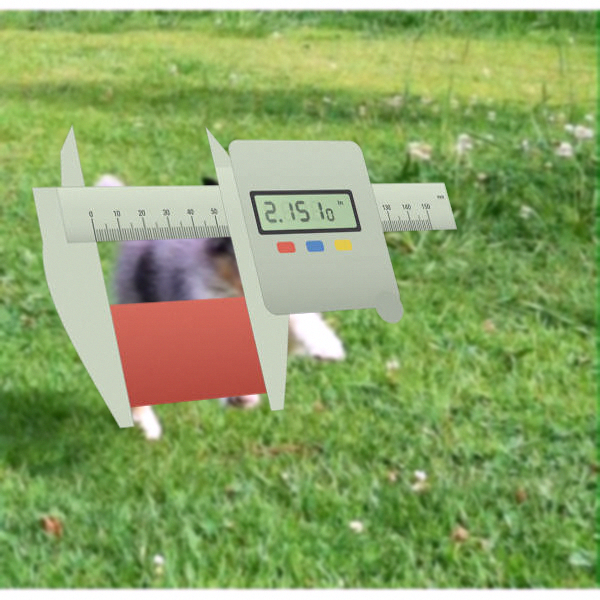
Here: 2.1510in
